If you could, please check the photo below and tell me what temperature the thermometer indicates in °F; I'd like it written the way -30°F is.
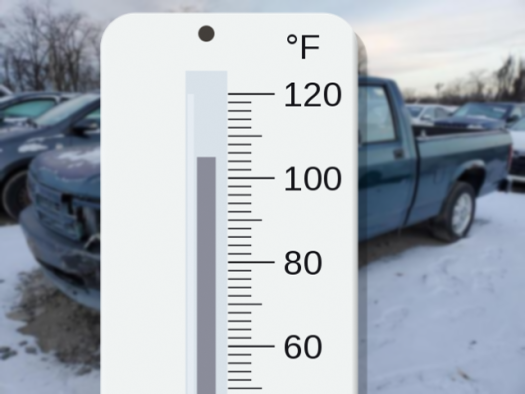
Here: 105°F
